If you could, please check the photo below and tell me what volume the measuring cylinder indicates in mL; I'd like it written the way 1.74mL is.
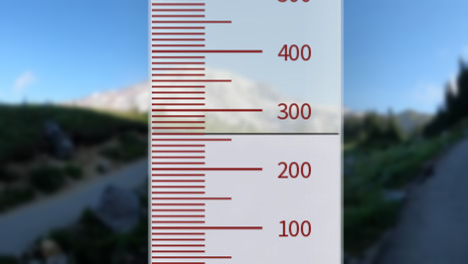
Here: 260mL
